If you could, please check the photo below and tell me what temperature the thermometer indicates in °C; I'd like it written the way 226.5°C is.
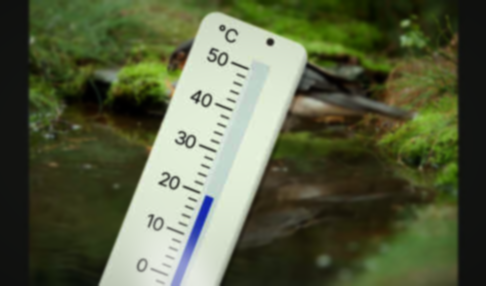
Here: 20°C
